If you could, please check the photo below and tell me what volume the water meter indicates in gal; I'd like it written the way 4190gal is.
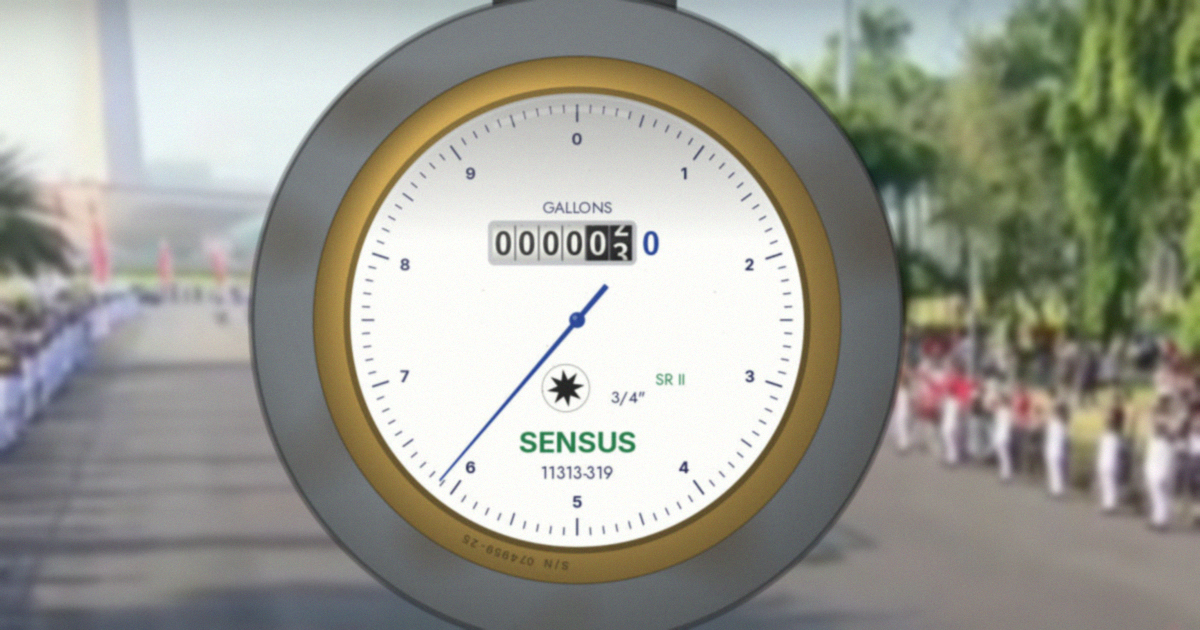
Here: 26.1gal
